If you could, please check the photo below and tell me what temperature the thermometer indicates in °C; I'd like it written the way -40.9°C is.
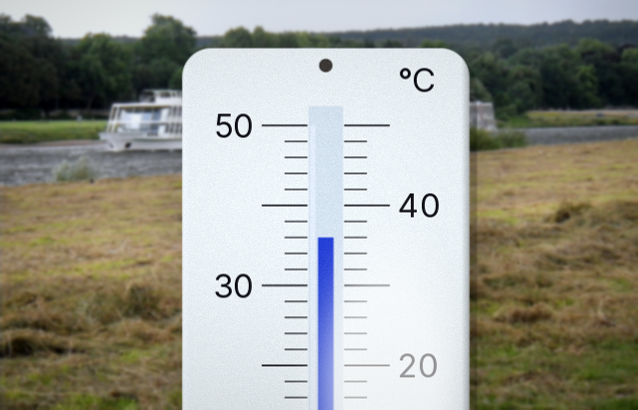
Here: 36°C
